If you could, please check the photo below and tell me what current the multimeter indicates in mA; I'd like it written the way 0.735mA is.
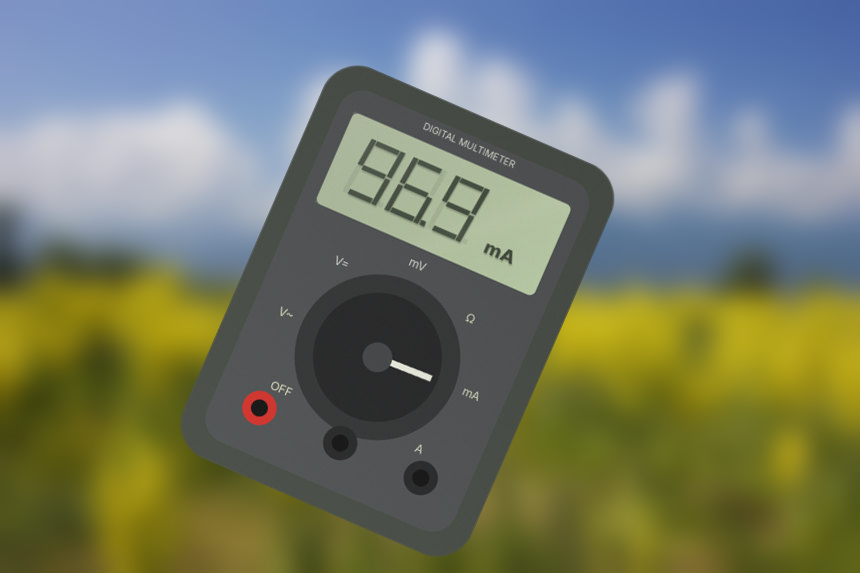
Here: 96.9mA
